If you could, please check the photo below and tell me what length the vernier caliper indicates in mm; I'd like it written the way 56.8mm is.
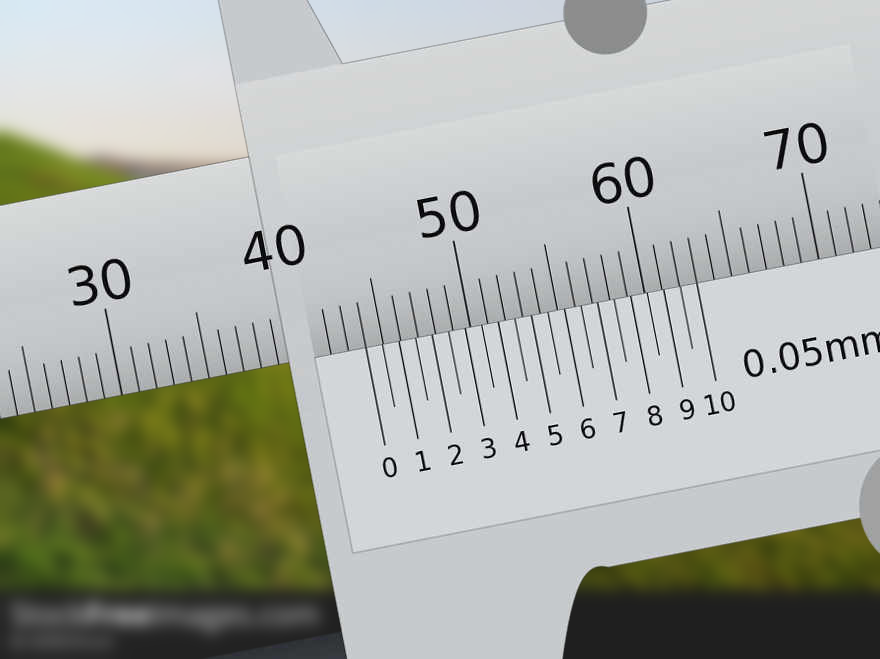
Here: 44.0mm
